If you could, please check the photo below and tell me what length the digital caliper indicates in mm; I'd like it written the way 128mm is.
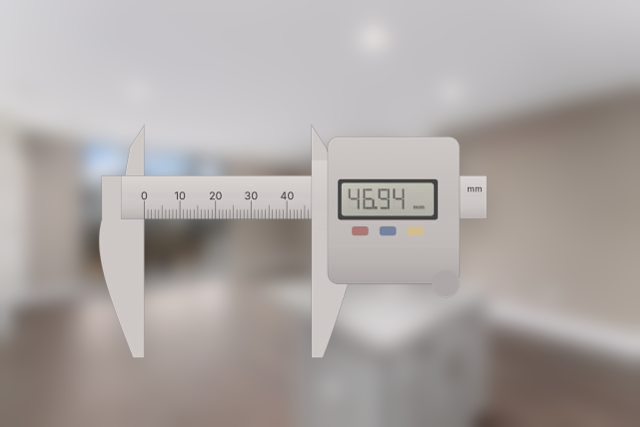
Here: 46.94mm
